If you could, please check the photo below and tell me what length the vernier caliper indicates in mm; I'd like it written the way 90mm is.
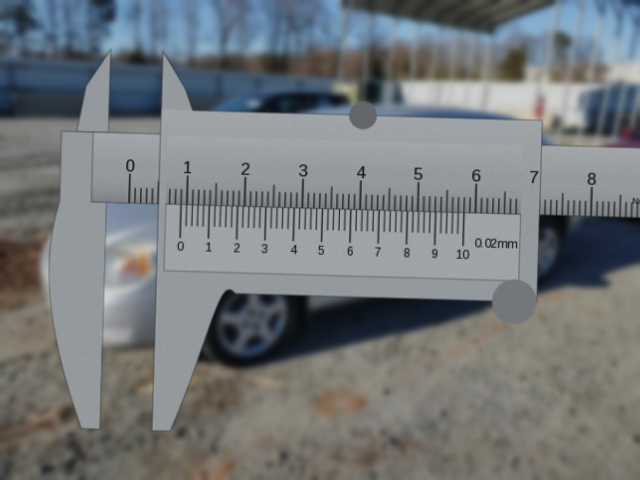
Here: 9.0mm
